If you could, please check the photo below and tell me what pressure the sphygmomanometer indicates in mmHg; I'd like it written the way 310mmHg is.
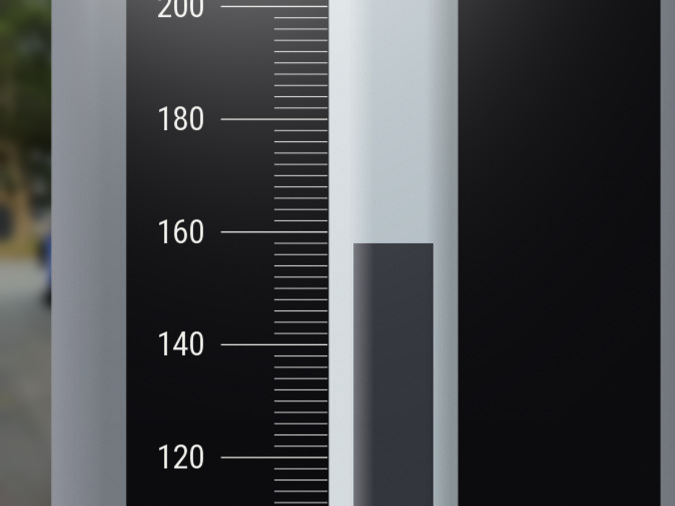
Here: 158mmHg
